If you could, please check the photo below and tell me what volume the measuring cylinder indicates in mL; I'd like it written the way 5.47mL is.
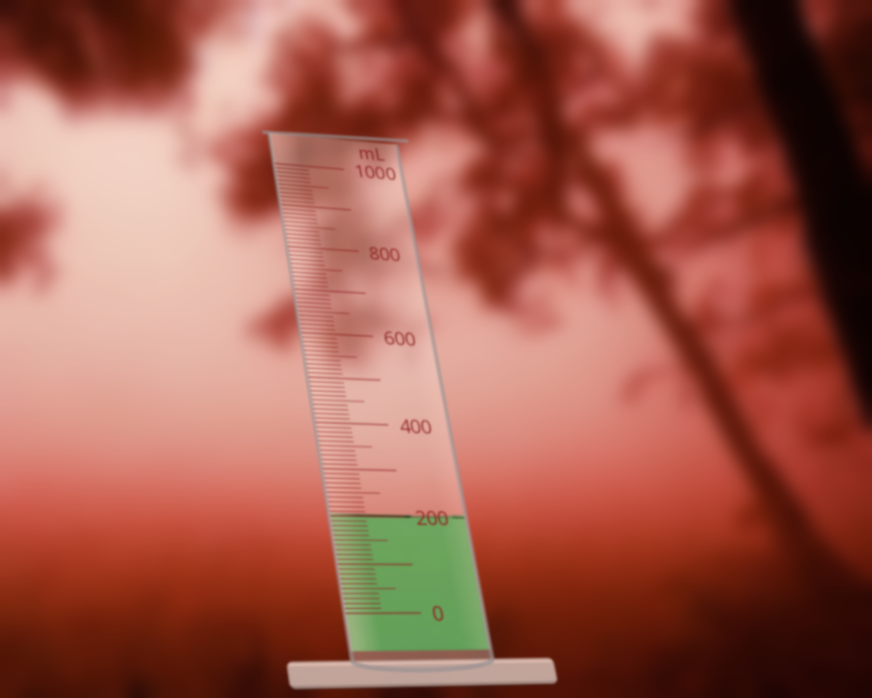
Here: 200mL
